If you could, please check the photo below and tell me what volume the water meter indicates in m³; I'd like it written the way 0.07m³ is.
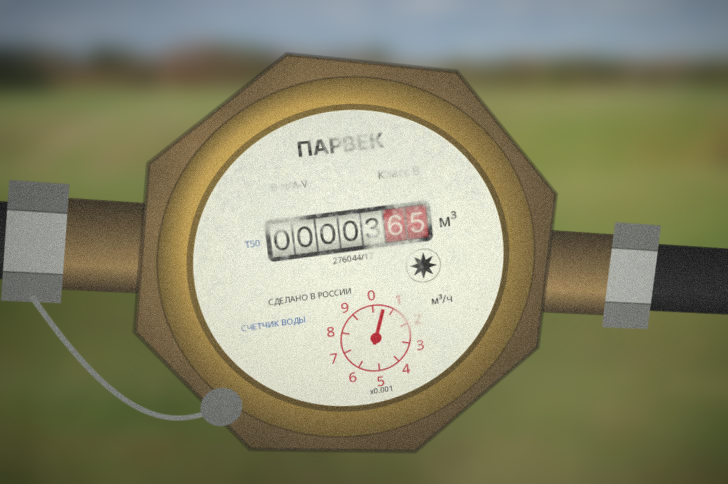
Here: 3.650m³
